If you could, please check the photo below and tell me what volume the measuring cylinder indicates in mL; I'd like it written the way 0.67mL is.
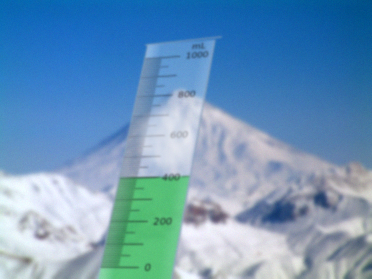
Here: 400mL
